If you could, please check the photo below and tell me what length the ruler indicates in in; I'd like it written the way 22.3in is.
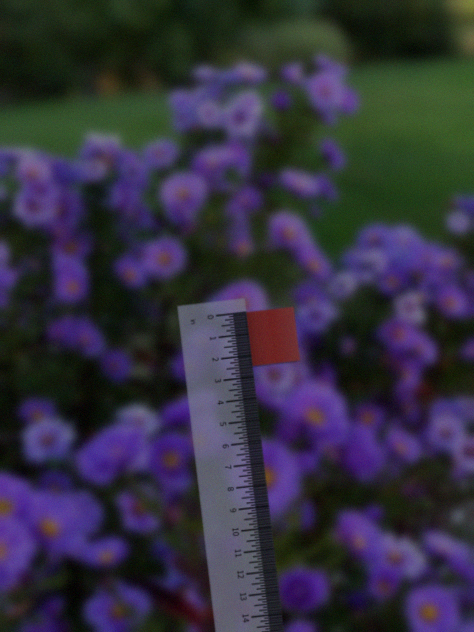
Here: 2.5in
